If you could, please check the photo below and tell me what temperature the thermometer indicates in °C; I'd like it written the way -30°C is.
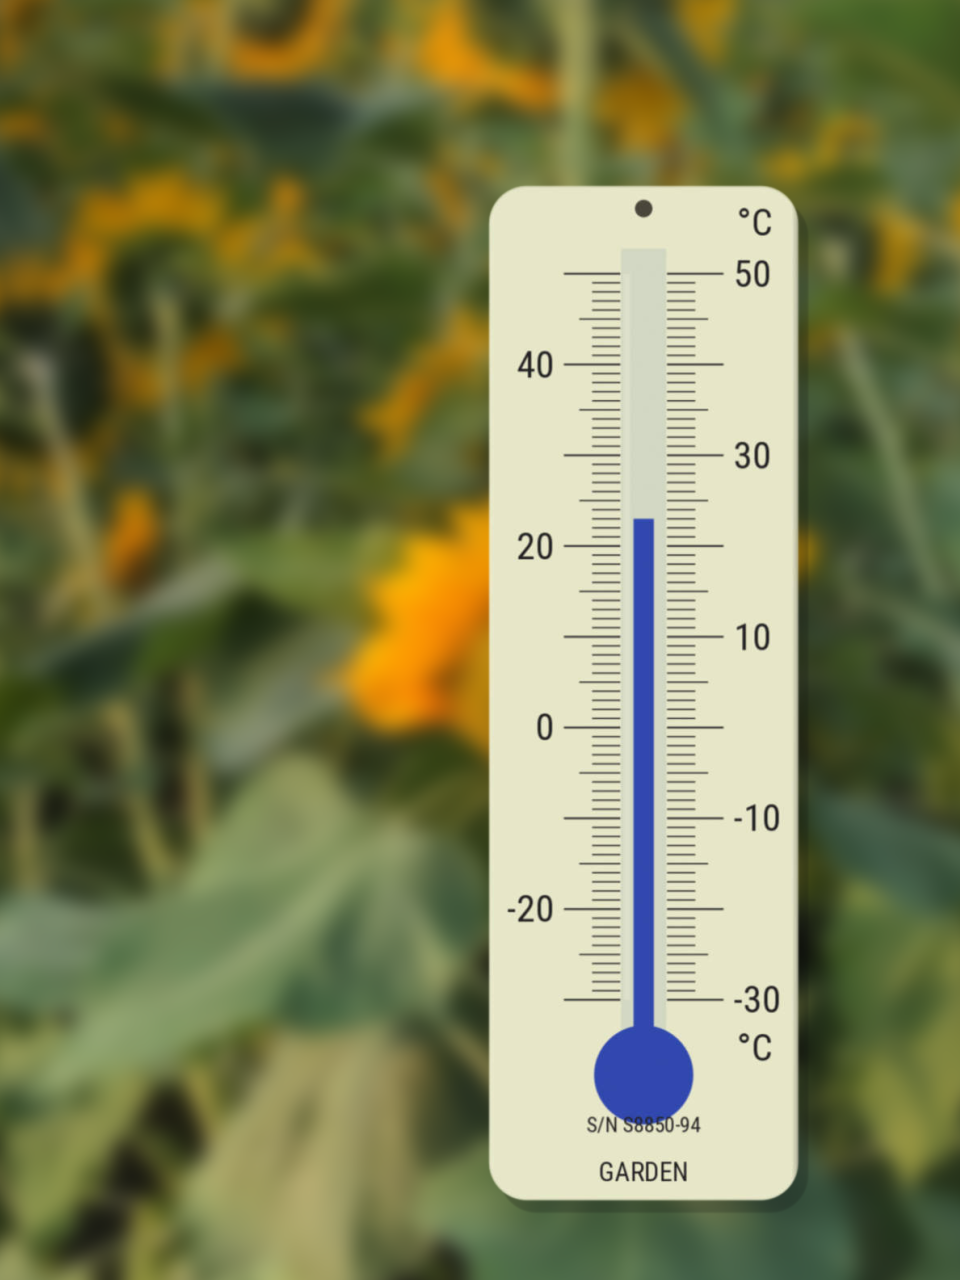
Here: 23°C
